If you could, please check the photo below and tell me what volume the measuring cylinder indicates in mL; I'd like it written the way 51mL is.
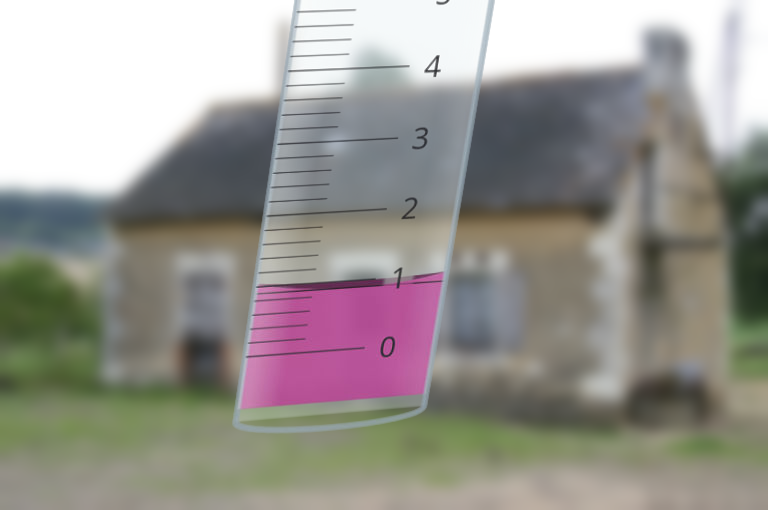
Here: 0.9mL
